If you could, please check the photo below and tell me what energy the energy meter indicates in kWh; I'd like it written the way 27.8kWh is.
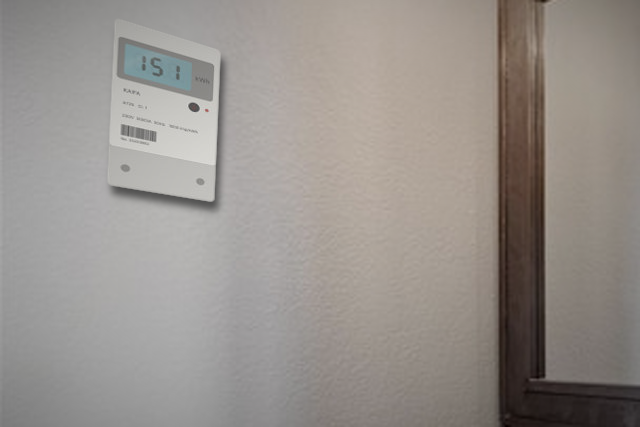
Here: 151kWh
